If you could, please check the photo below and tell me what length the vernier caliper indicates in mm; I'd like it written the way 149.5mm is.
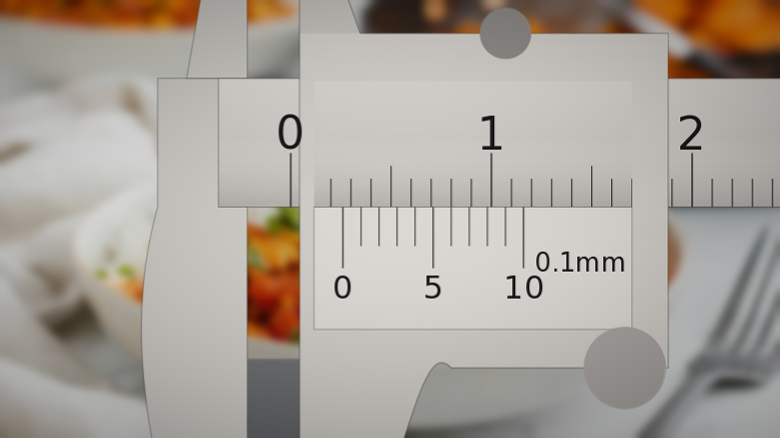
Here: 2.6mm
